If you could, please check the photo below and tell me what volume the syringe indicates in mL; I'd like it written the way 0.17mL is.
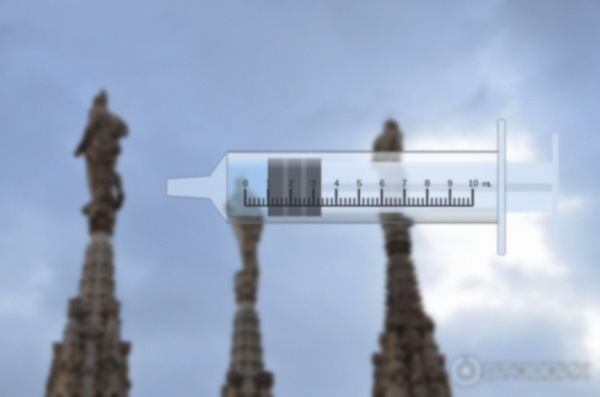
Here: 1mL
